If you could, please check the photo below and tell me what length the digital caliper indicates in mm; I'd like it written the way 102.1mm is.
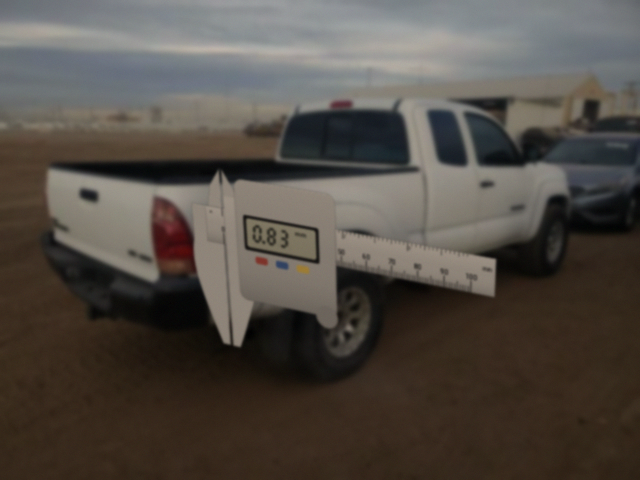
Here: 0.83mm
